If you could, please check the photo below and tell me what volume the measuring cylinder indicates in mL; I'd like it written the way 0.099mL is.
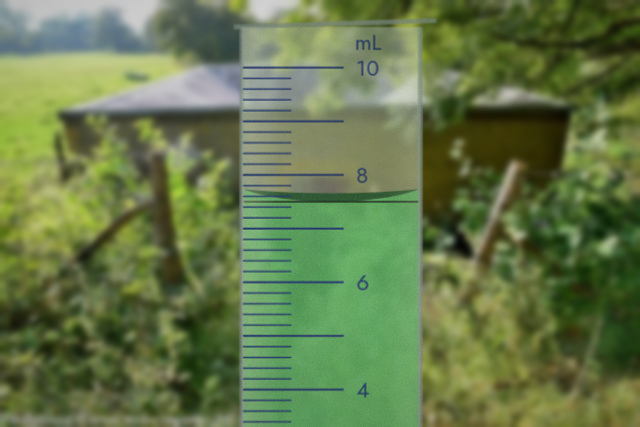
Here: 7.5mL
